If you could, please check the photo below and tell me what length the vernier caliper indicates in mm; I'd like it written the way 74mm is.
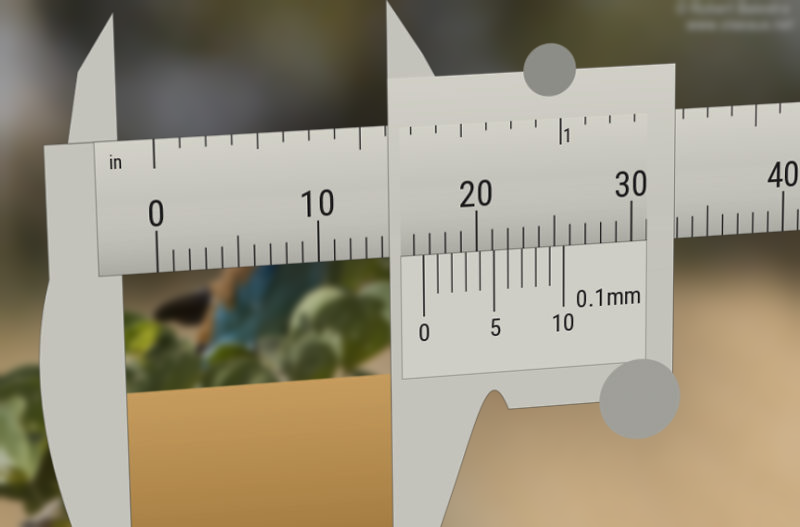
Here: 16.6mm
